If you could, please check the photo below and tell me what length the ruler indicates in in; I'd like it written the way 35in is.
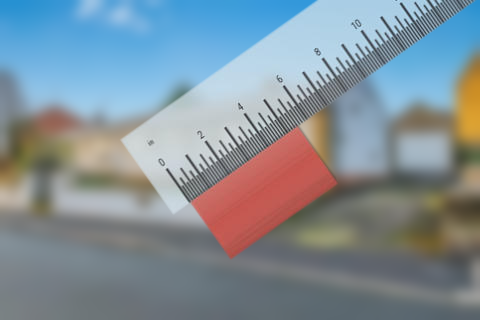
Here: 5.5in
